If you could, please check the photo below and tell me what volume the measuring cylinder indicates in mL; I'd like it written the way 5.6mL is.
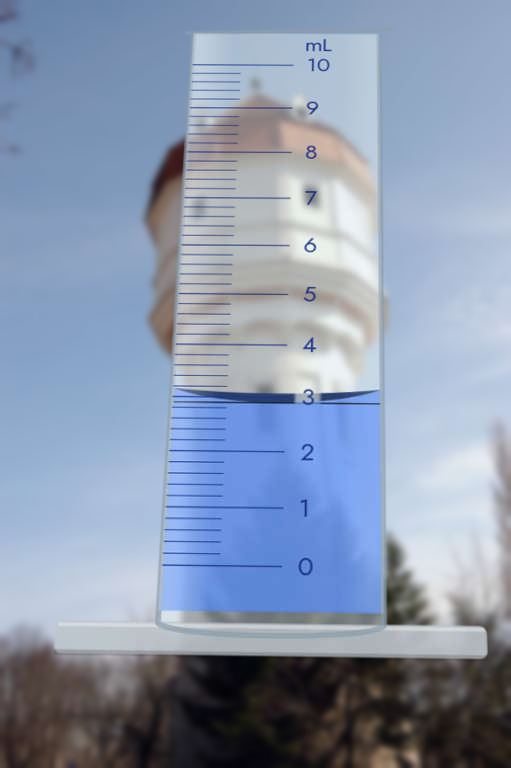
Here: 2.9mL
